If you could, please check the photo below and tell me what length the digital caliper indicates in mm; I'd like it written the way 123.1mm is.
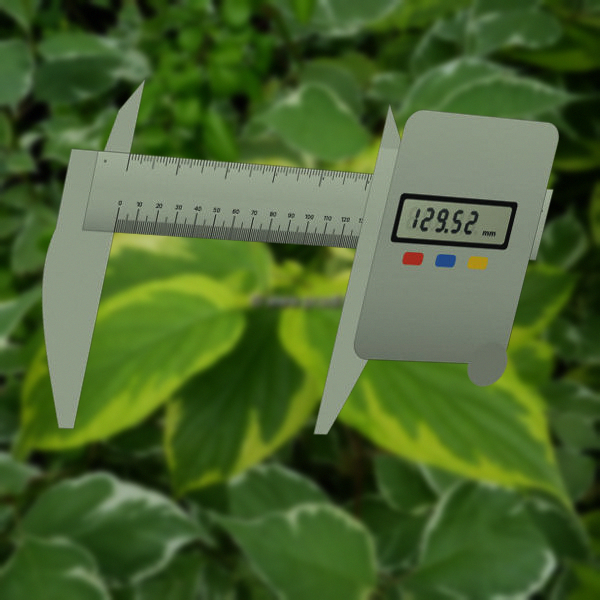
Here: 129.52mm
